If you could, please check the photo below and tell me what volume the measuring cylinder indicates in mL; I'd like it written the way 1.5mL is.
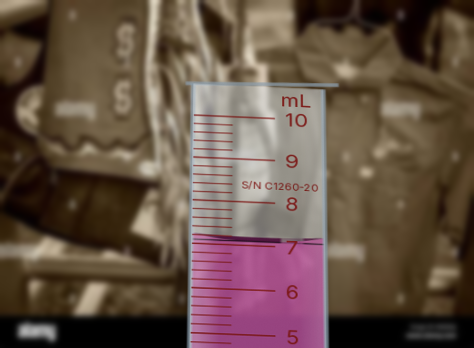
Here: 7.1mL
